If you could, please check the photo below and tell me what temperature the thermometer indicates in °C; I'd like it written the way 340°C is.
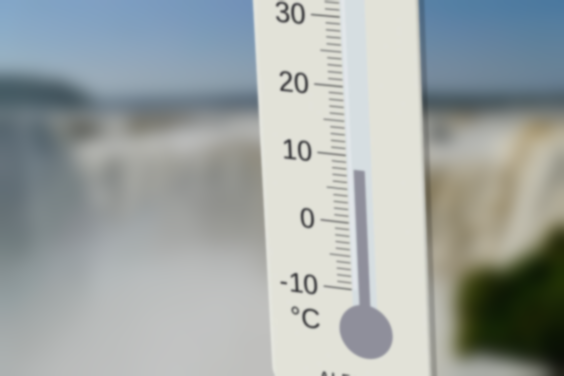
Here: 8°C
